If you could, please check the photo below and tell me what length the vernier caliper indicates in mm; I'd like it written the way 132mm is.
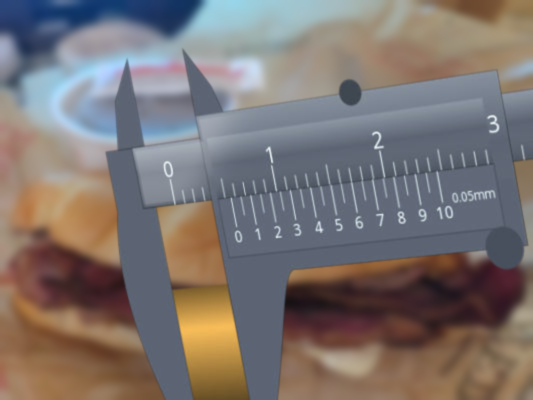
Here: 5.6mm
